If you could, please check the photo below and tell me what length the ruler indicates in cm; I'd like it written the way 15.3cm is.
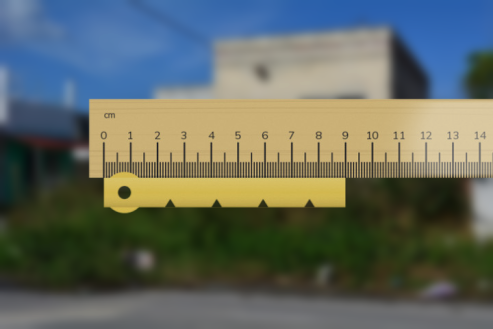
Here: 9cm
